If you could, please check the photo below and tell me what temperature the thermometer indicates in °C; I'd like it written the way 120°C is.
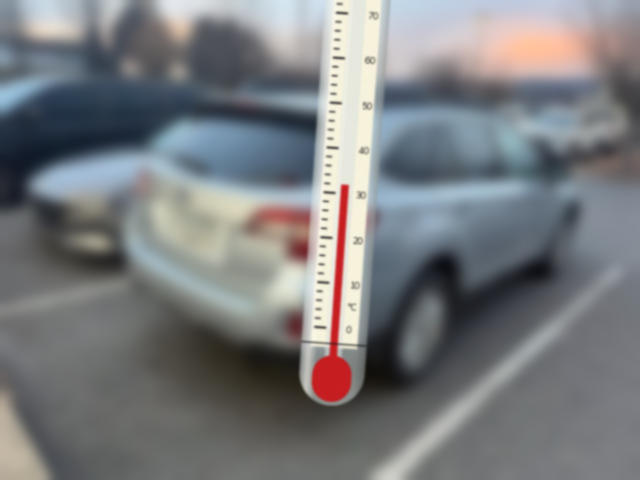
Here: 32°C
